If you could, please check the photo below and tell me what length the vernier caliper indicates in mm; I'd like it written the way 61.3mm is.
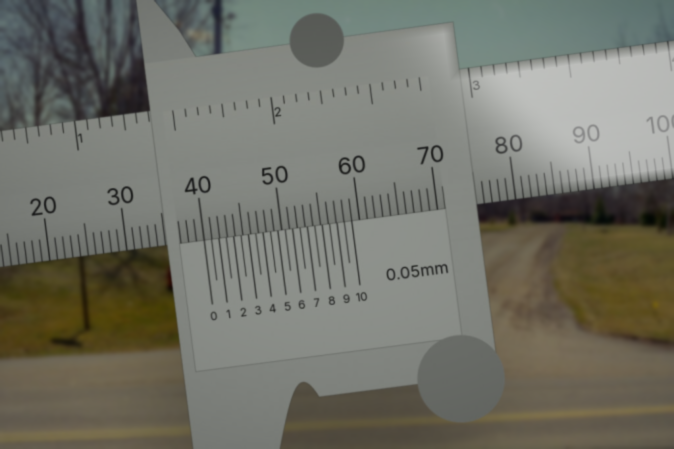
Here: 40.0mm
